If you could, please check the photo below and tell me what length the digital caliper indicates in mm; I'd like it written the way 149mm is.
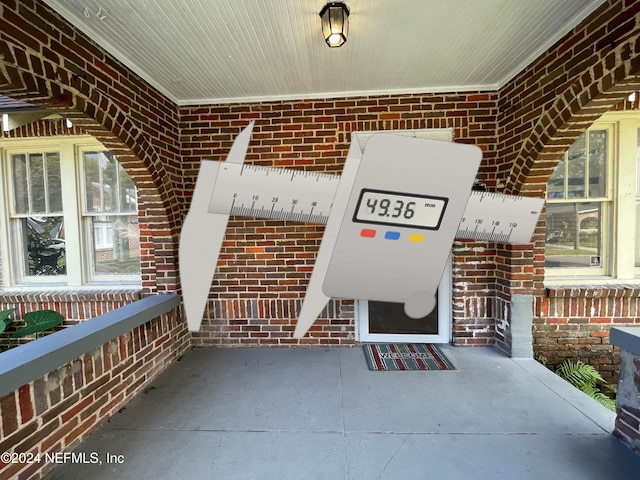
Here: 49.36mm
